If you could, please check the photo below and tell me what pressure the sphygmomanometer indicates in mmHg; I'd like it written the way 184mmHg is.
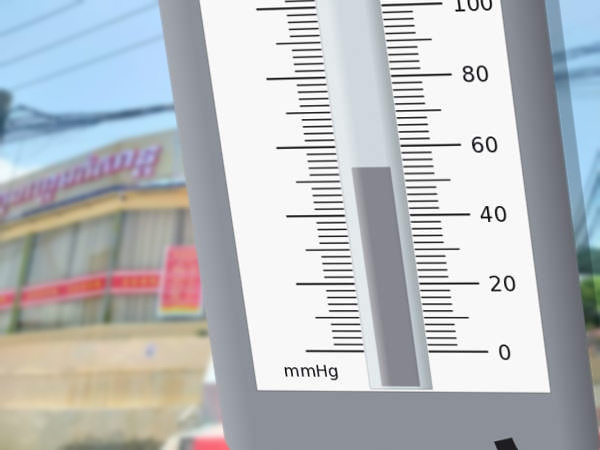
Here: 54mmHg
